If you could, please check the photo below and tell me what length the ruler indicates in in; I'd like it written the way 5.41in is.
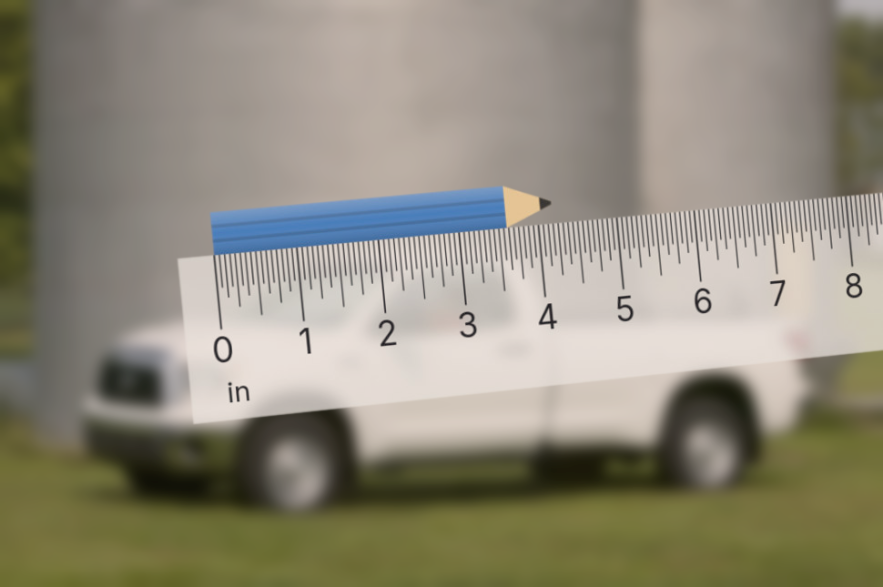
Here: 4.1875in
